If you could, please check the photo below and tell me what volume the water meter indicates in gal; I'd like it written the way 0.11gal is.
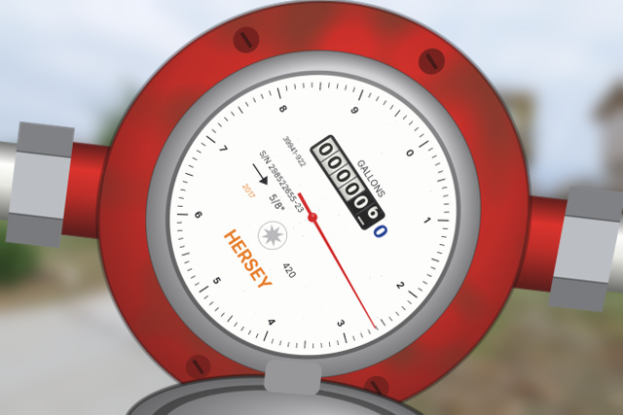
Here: 62.6gal
